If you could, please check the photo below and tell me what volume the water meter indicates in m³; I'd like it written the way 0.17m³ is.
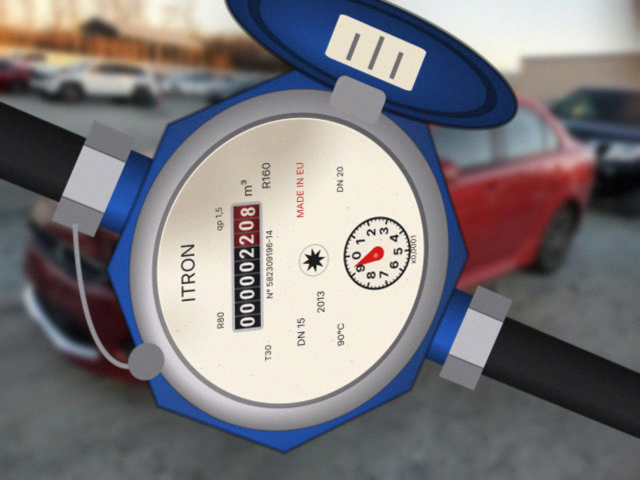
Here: 2.2079m³
